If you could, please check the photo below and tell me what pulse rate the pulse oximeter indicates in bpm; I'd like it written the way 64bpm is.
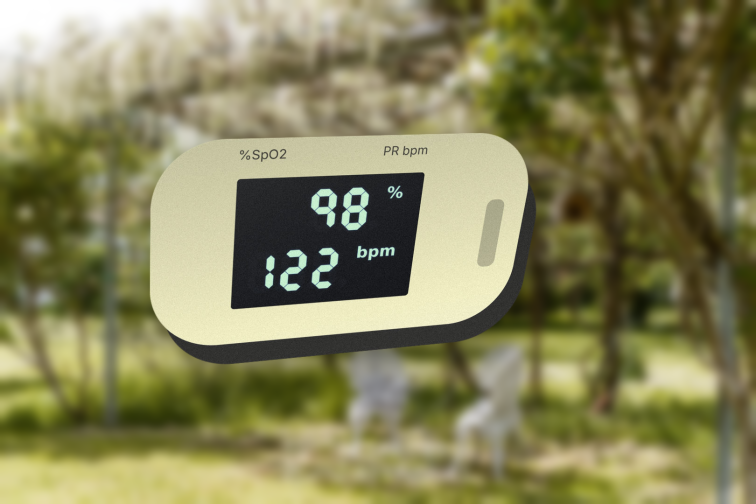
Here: 122bpm
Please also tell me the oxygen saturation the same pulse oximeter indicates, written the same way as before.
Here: 98%
